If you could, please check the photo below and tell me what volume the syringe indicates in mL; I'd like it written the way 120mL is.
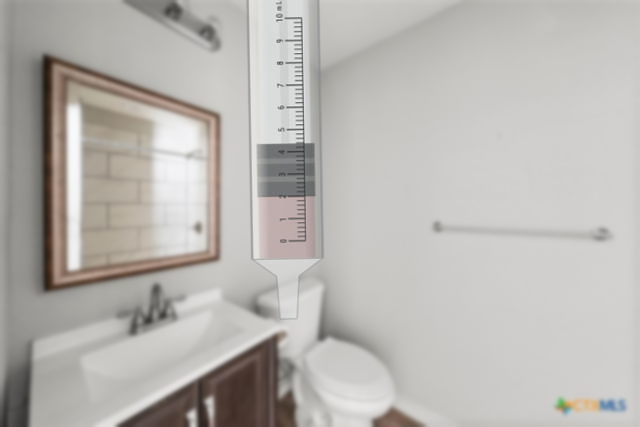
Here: 2mL
